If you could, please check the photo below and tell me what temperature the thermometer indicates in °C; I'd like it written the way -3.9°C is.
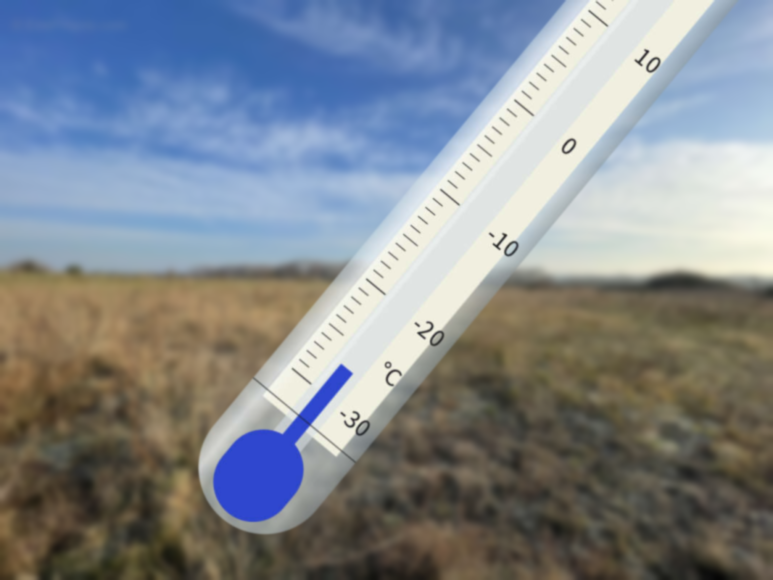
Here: -27°C
